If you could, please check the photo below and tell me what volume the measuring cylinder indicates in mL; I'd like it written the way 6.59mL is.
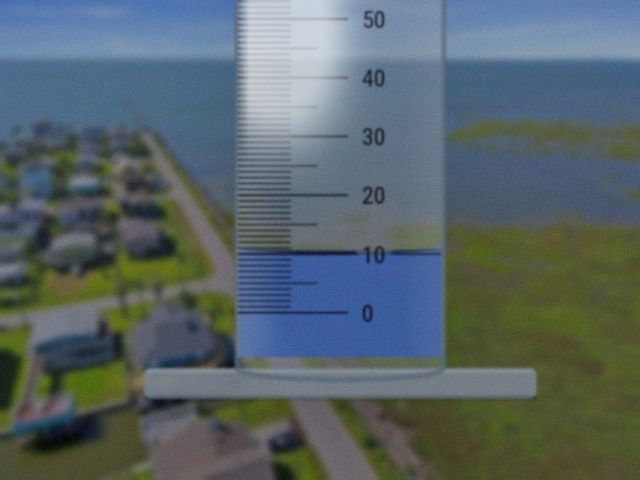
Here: 10mL
